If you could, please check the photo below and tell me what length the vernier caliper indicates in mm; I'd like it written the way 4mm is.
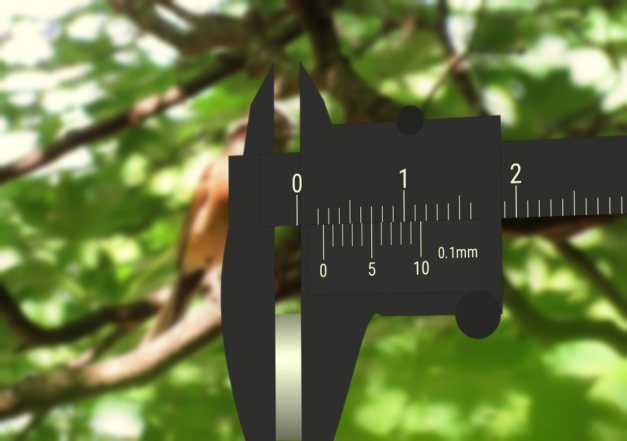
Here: 2.5mm
